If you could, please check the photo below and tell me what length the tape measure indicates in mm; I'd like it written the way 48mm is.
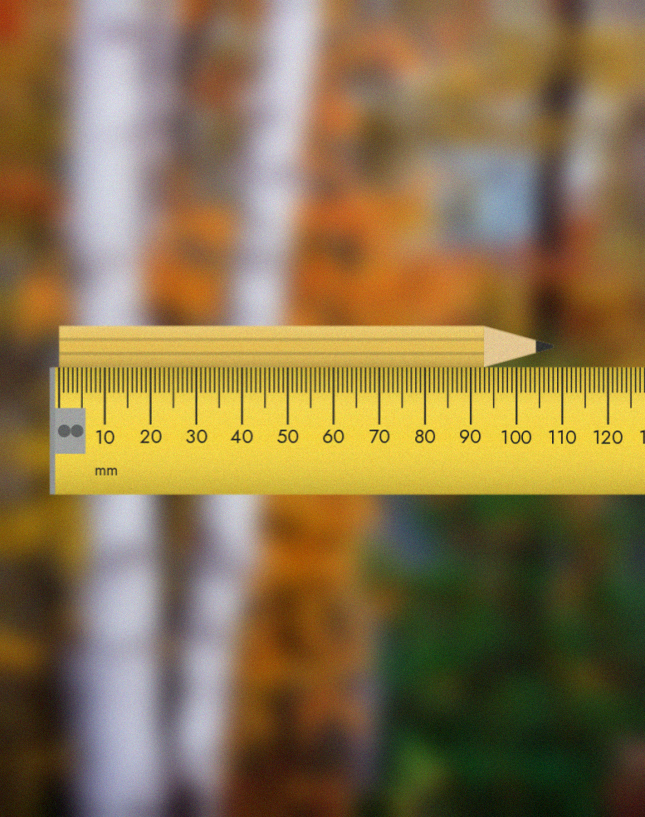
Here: 108mm
